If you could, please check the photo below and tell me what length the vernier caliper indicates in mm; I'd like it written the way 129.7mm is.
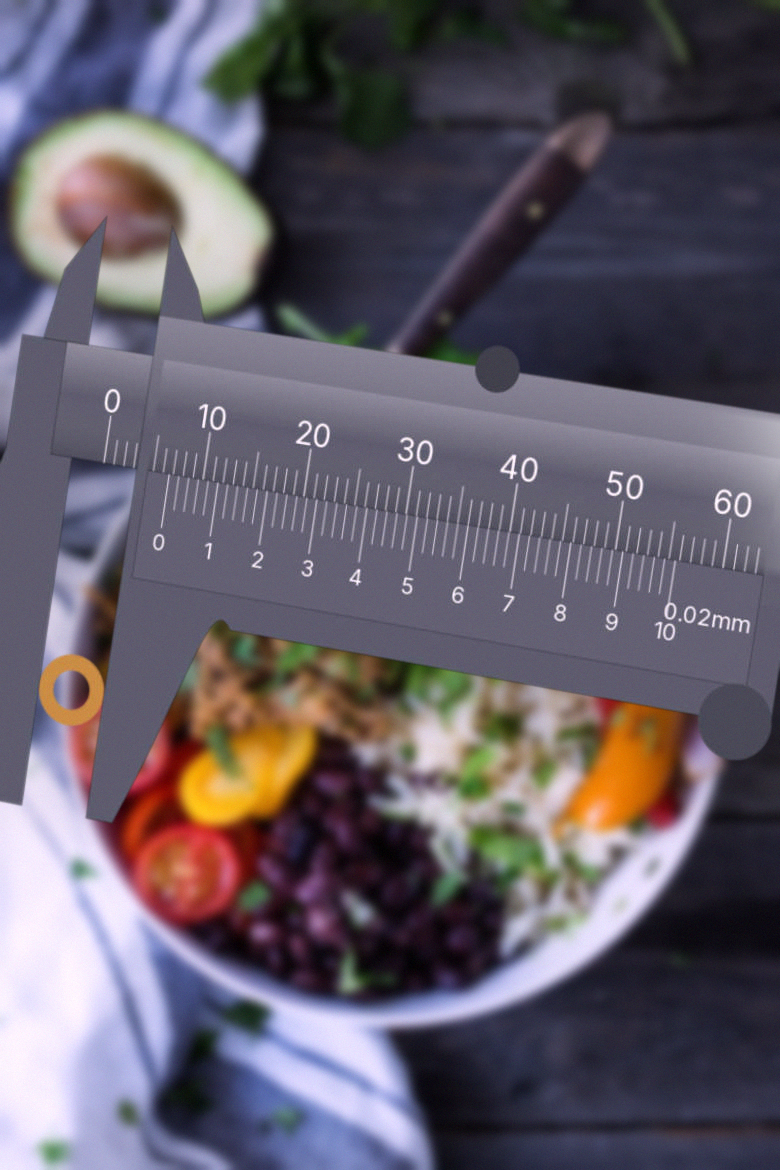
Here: 6.6mm
